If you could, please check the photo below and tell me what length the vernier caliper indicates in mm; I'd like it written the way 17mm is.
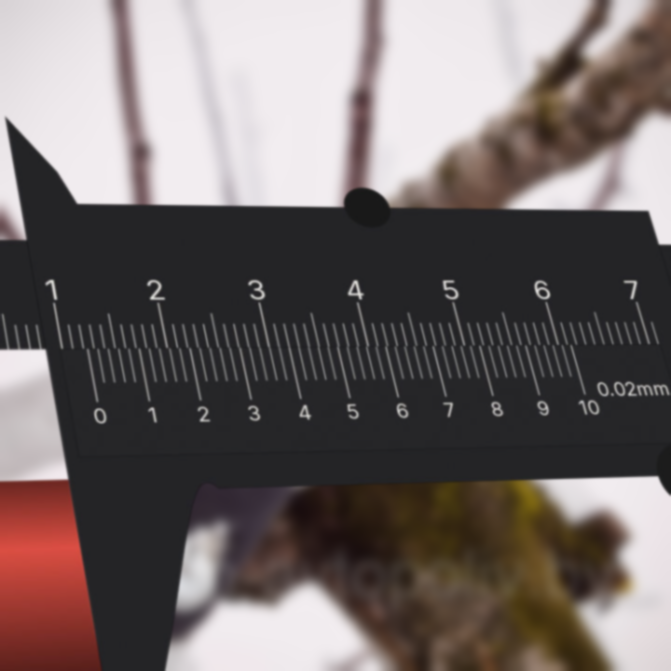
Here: 12.4mm
